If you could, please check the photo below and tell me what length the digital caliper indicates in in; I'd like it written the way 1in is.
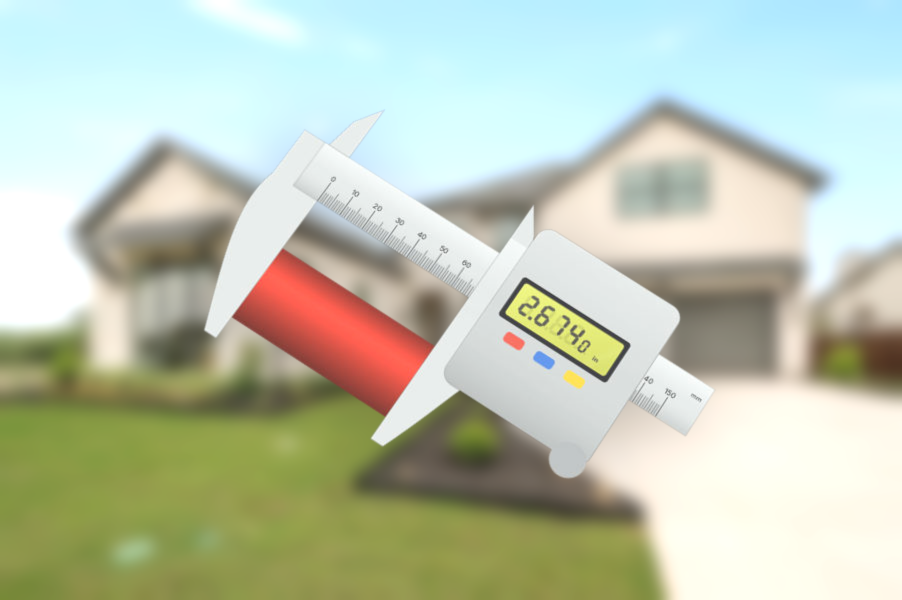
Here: 2.6740in
